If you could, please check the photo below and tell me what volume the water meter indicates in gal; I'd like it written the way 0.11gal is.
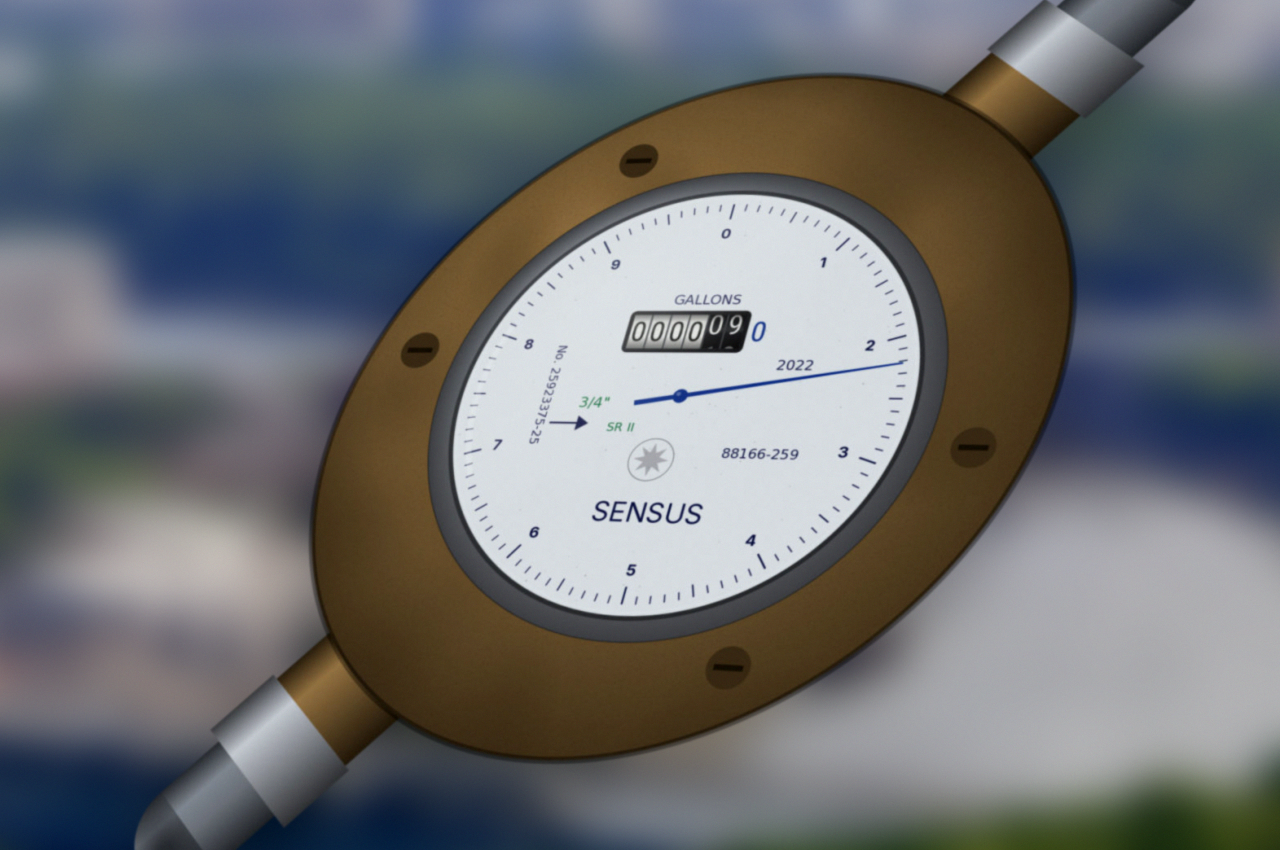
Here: 92.2gal
